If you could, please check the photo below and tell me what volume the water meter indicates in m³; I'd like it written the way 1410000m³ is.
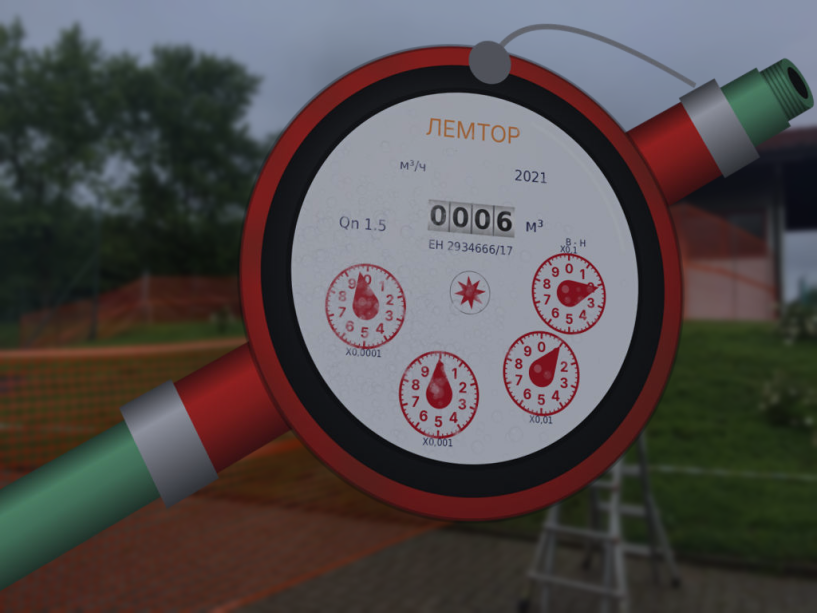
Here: 6.2099m³
